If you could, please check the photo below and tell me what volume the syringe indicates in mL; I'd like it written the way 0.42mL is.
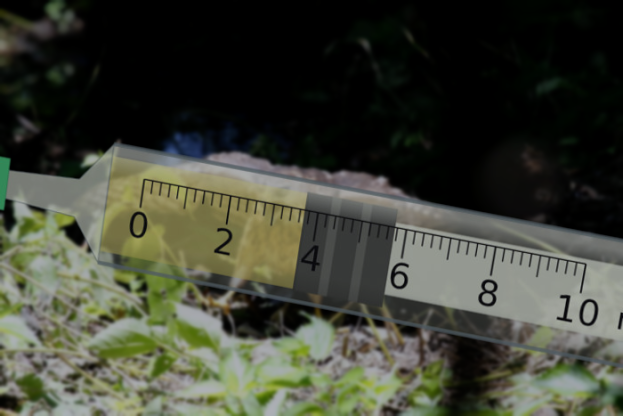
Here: 3.7mL
